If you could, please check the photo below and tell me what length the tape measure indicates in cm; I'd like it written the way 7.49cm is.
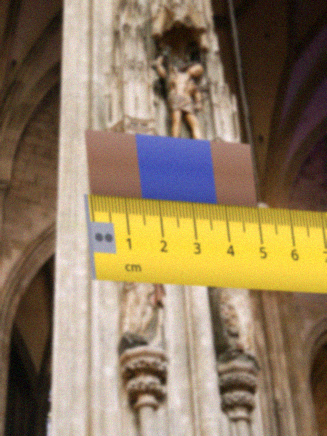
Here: 5cm
